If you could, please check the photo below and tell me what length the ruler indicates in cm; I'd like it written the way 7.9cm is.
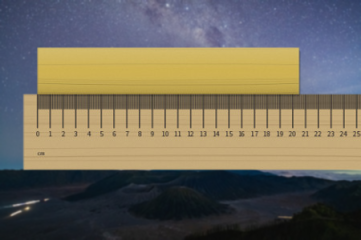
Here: 20.5cm
